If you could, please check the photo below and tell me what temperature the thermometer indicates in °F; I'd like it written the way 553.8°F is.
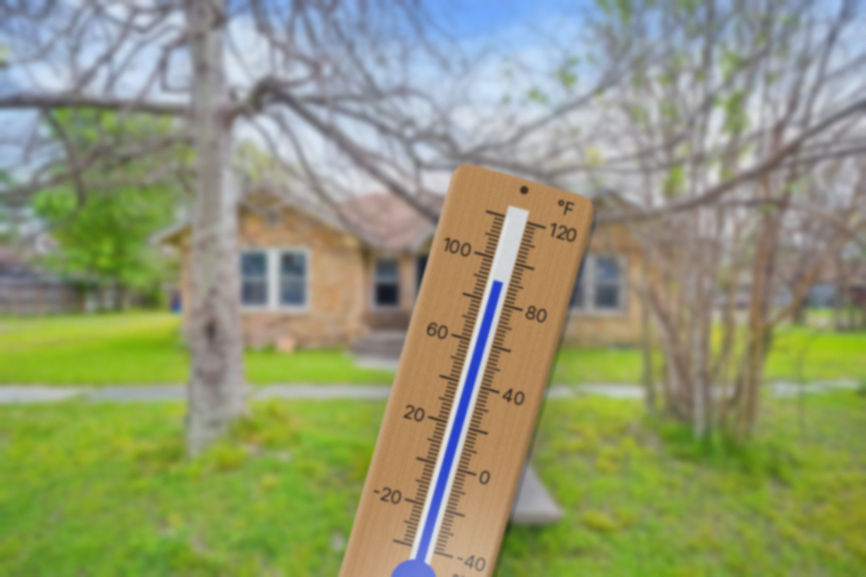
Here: 90°F
